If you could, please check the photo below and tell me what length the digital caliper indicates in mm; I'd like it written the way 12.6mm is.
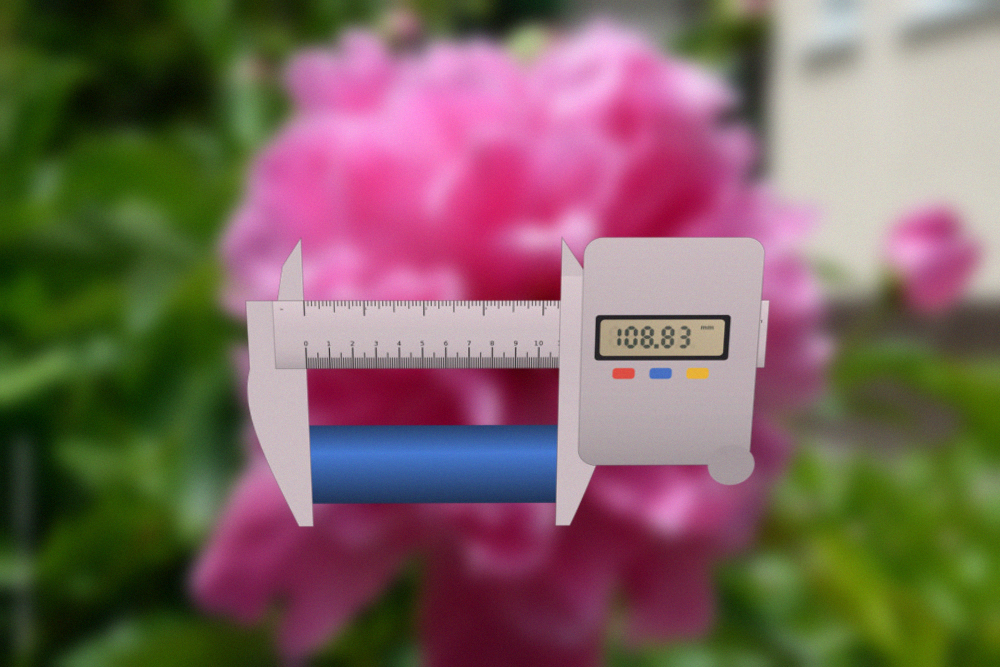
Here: 108.83mm
